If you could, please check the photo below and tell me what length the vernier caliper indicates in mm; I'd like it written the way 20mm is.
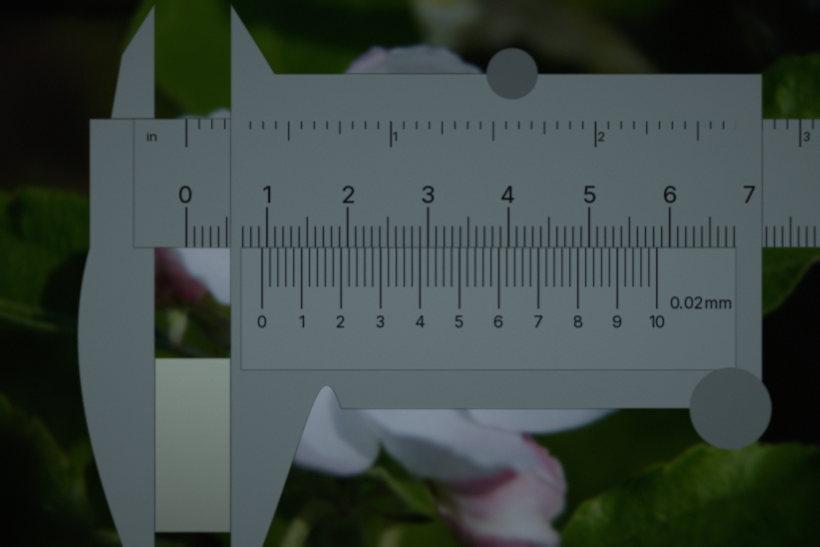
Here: 9.4mm
